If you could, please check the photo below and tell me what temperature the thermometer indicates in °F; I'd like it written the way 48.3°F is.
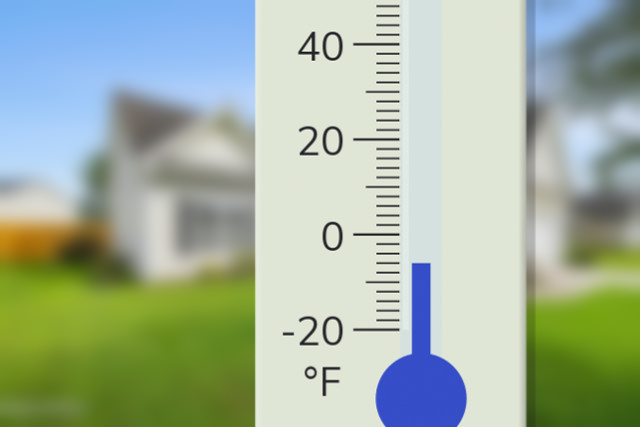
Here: -6°F
